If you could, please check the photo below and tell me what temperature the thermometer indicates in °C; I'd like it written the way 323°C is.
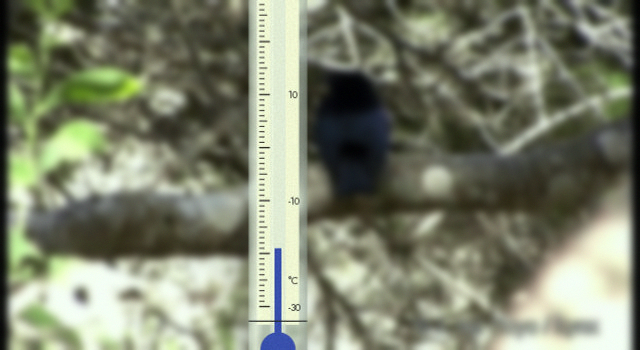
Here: -19°C
